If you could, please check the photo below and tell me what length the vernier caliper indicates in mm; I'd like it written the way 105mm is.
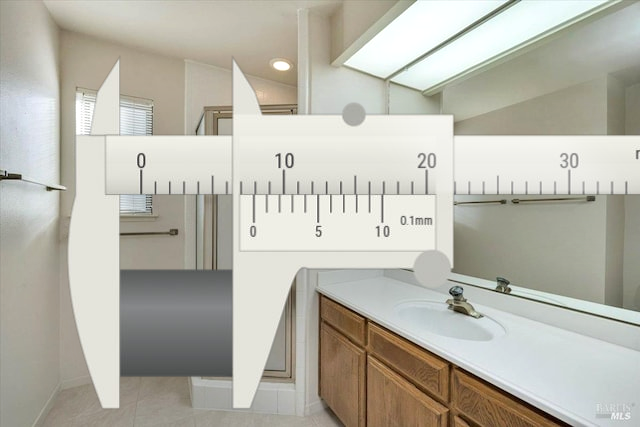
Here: 7.9mm
